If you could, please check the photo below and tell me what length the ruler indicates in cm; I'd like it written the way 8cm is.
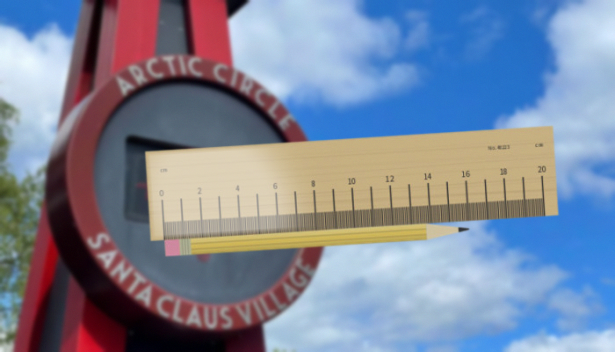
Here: 16cm
